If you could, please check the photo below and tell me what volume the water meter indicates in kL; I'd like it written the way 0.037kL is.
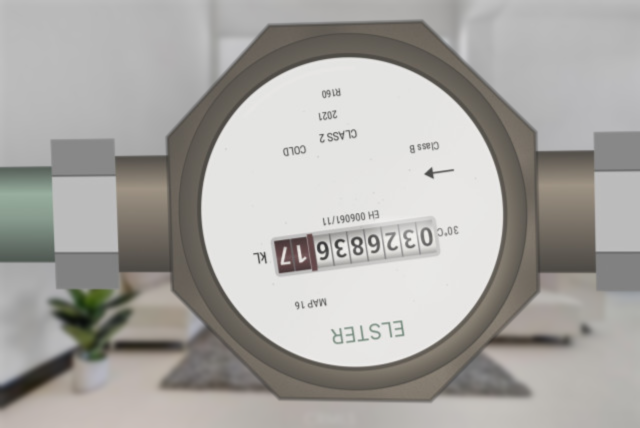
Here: 326836.17kL
